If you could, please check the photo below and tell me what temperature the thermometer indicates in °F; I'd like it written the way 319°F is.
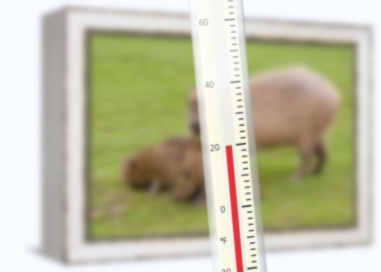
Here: 20°F
